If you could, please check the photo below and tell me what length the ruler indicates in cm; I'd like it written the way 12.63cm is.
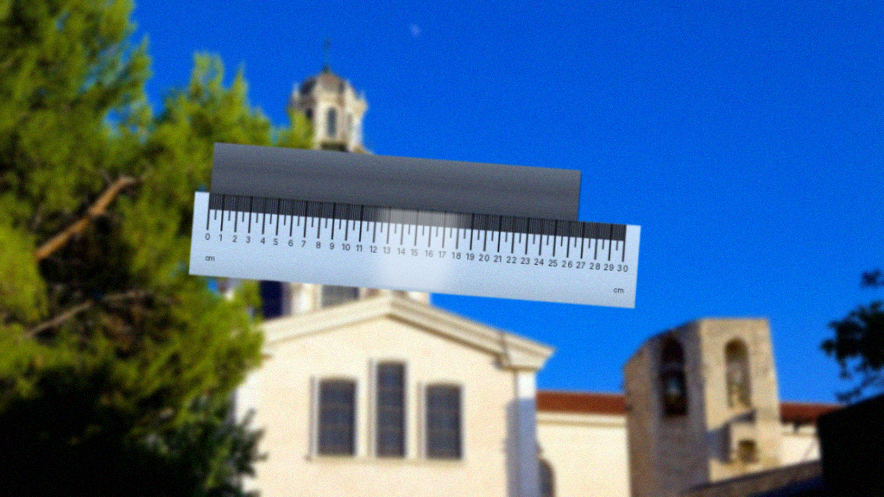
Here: 26.5cm
